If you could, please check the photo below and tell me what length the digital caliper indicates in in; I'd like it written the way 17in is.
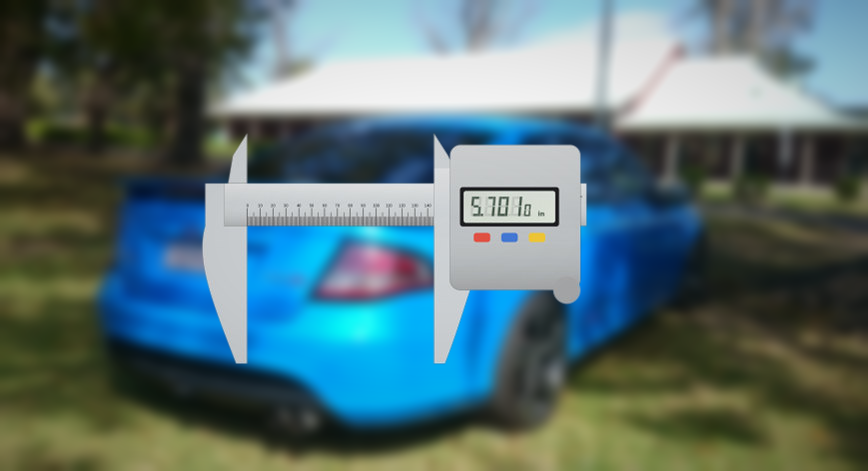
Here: 5.7010in
